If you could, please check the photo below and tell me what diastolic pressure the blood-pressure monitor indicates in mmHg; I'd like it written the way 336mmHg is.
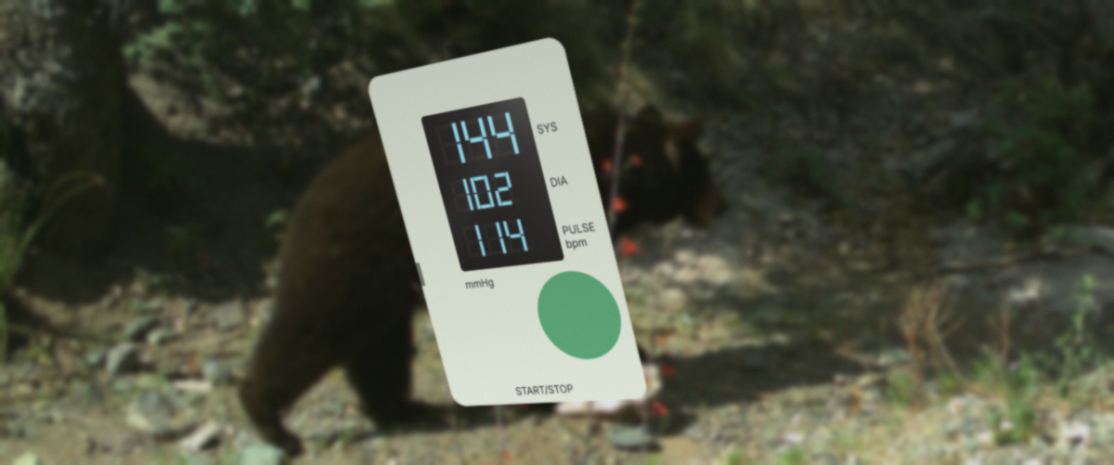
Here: 102mmHg
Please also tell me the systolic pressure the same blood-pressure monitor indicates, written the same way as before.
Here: 144mmHg
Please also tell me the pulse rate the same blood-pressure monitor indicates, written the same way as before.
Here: 114bpm
